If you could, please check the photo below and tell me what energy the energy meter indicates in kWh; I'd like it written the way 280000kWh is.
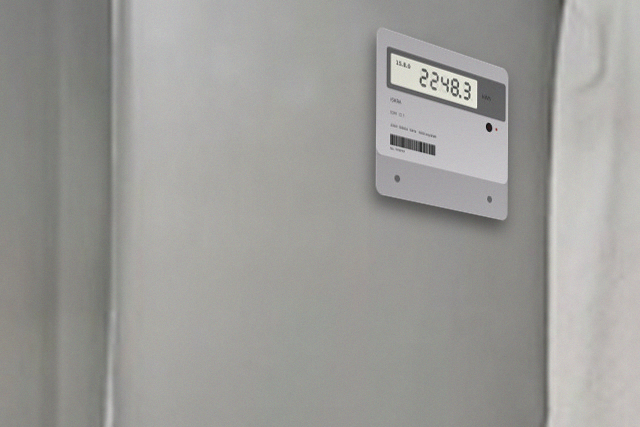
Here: 2248.3kWh
